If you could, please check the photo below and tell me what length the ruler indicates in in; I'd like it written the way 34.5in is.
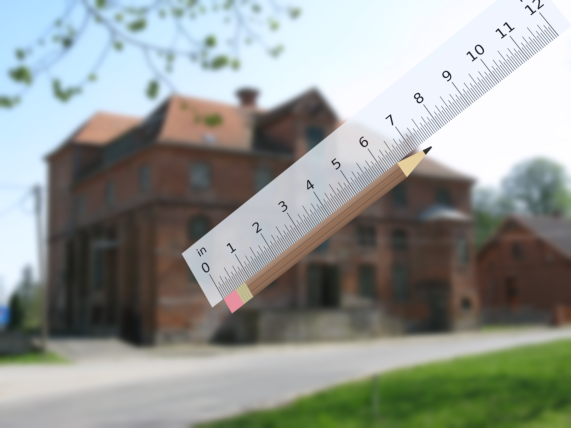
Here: 7.5in
